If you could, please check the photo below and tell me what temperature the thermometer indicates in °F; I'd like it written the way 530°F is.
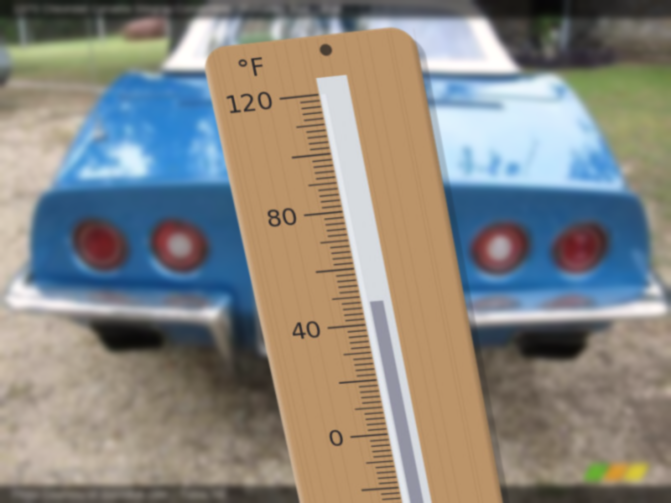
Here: 48°F
